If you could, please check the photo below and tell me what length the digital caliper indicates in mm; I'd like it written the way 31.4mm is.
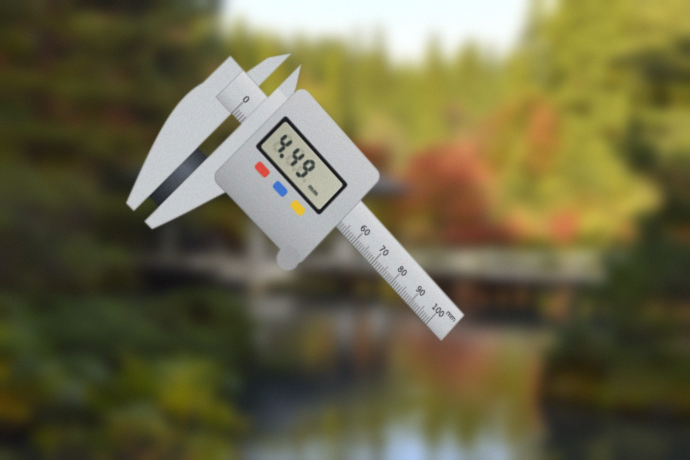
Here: 4.49mm
